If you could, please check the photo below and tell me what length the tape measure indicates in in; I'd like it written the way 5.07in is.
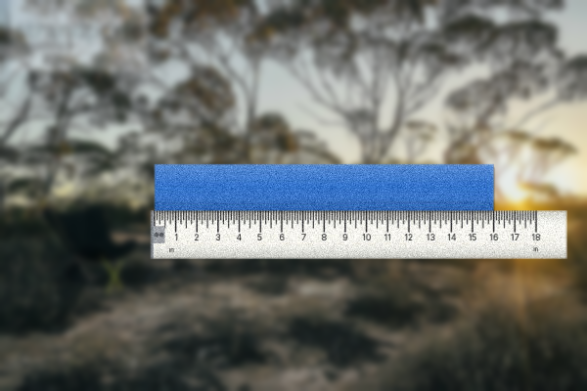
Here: 16in
